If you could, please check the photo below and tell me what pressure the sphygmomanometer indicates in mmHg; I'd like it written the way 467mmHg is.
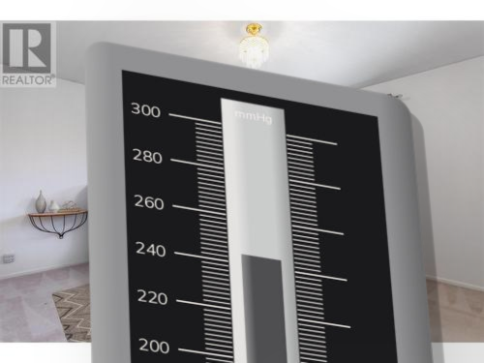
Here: 244mmHg
